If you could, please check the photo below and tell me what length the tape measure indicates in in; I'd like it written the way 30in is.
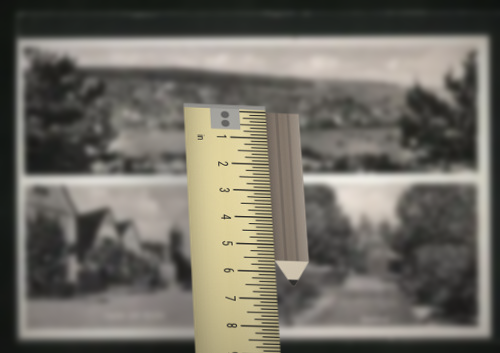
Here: 6.5in
